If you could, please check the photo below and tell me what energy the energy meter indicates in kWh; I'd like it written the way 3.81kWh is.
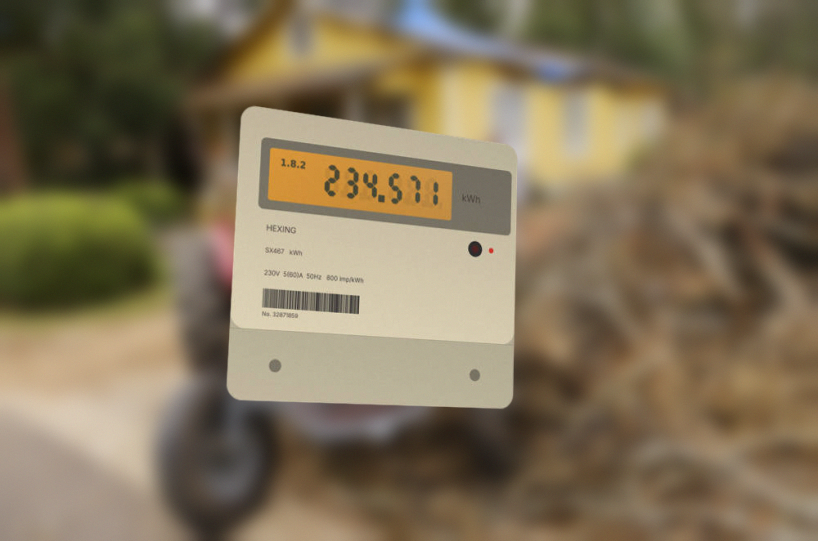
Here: 234.571kWh
